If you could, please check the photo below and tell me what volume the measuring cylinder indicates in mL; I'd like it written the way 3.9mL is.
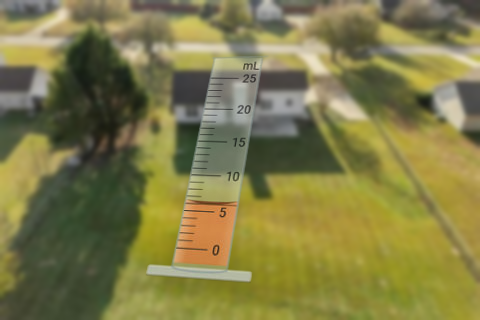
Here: 6mL
